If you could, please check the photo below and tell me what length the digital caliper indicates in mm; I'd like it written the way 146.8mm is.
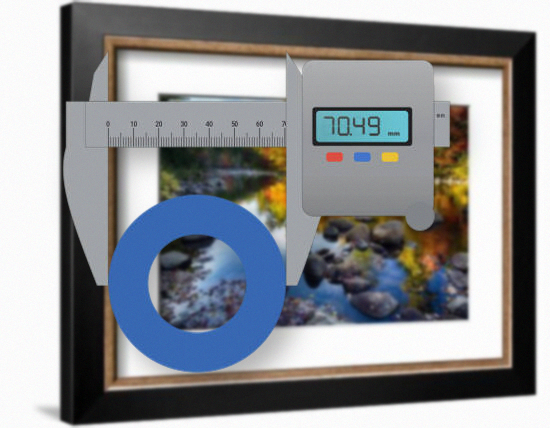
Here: 70.49mm
